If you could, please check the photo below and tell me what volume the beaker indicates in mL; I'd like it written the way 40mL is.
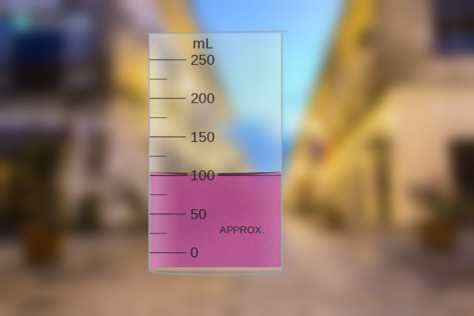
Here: 100mL
